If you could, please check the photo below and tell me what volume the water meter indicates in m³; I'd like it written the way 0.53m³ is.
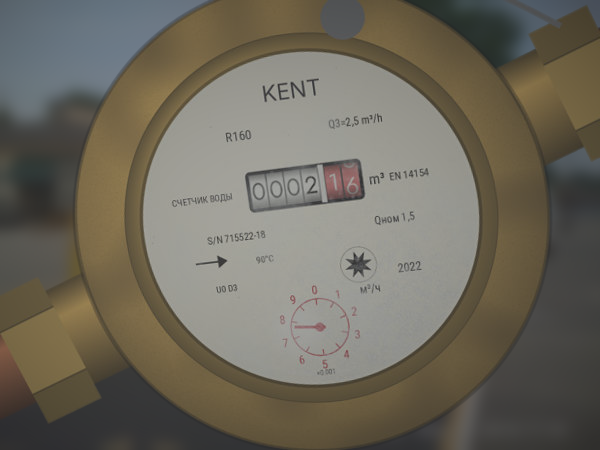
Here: 2.157m³
